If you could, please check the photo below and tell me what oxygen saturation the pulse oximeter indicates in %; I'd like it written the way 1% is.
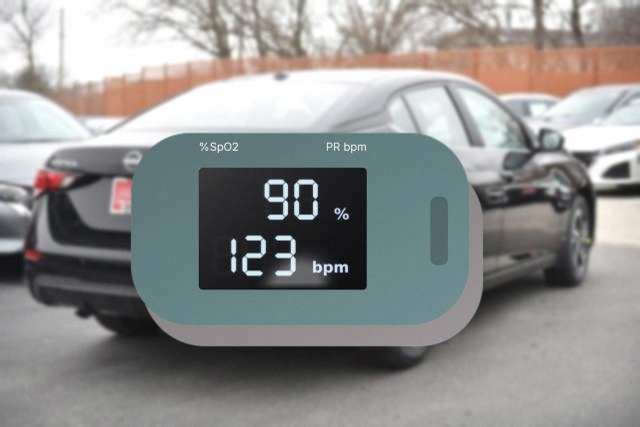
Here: 90%
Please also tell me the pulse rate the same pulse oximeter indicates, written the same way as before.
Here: 123bpm
